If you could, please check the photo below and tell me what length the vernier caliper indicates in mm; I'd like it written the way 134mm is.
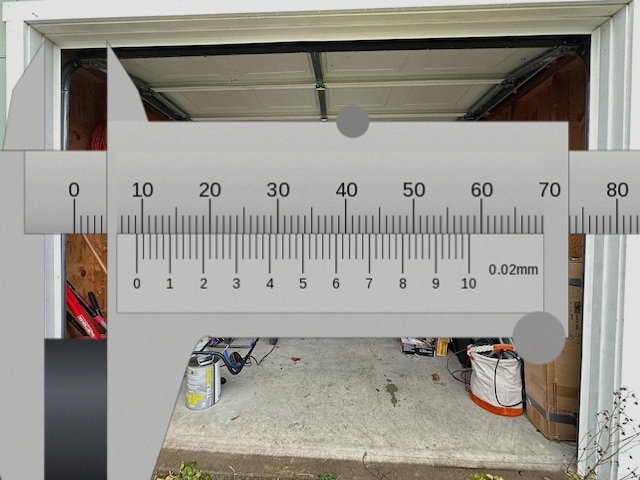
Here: 9.2mm
